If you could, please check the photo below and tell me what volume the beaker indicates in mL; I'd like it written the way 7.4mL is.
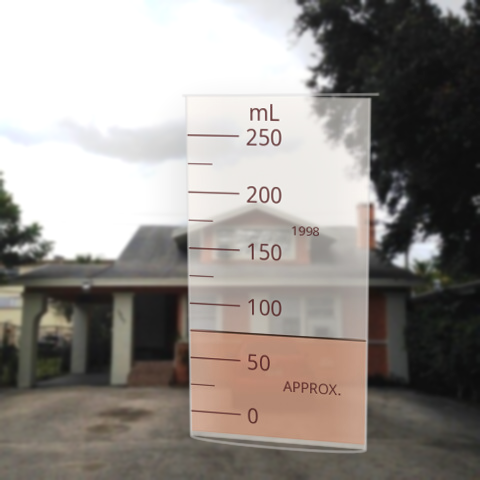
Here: 75mL
